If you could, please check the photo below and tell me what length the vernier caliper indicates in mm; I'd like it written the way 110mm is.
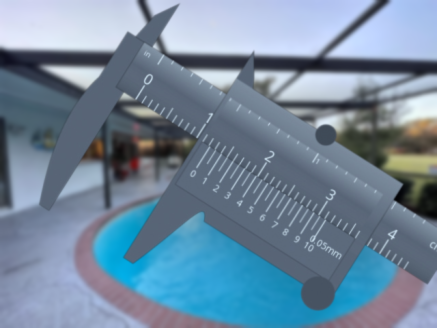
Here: 12.2mm
